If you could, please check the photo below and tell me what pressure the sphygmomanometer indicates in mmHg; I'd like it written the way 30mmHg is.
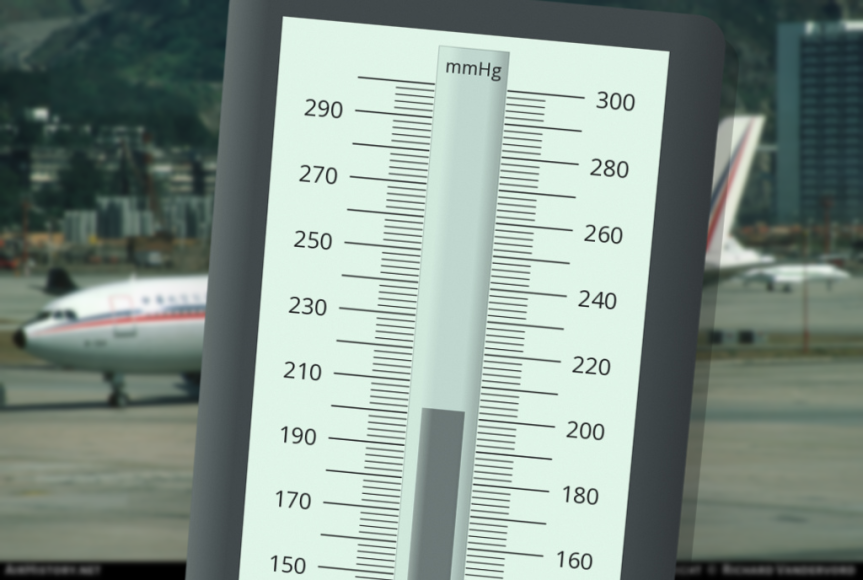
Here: 202mmHg
